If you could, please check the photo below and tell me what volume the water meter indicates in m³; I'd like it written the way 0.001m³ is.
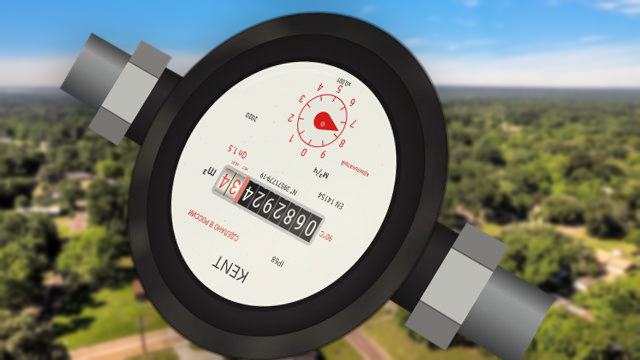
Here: 682924.347m³
